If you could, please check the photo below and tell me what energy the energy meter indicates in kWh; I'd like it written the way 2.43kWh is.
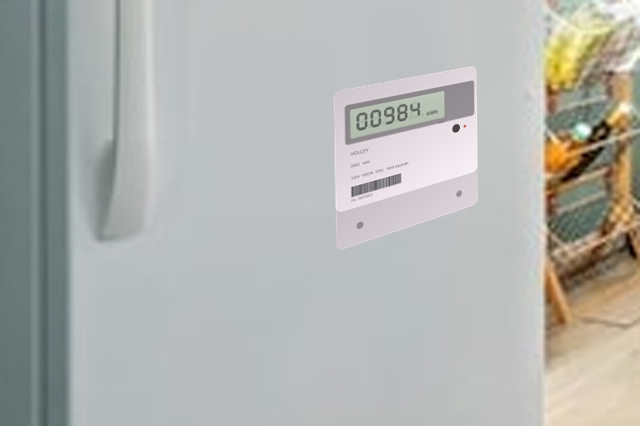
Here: 984kWh
